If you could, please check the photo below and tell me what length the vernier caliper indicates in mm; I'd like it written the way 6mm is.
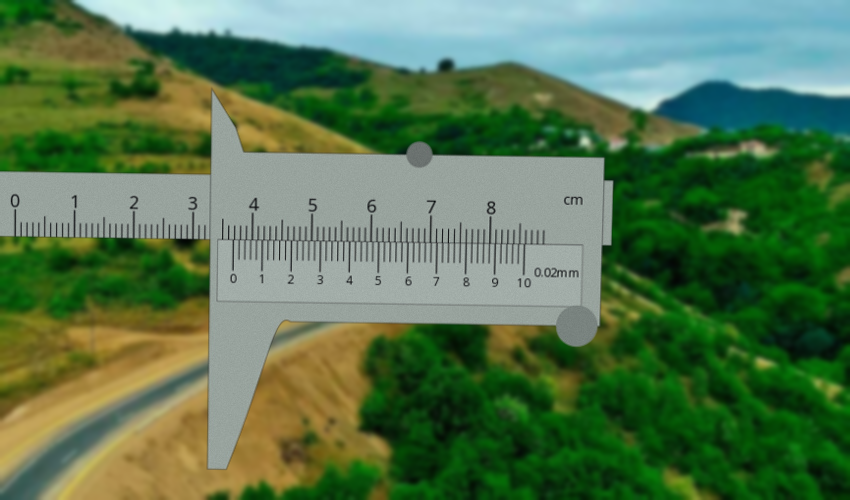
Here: 36.8mm
